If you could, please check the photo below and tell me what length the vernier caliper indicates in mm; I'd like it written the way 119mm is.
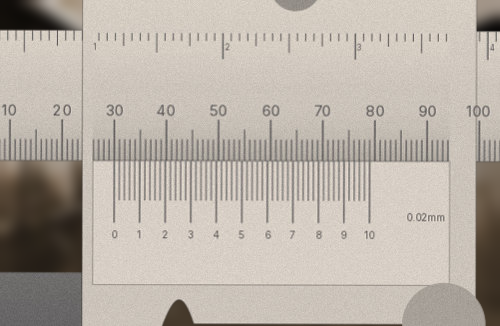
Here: 30.0mm
